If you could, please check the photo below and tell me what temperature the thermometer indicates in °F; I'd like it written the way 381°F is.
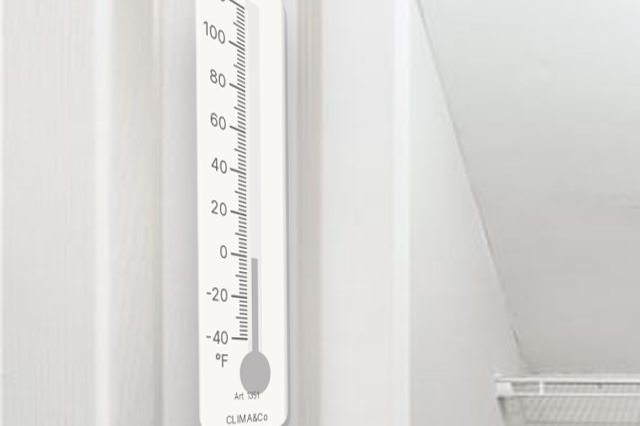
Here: 0°F
